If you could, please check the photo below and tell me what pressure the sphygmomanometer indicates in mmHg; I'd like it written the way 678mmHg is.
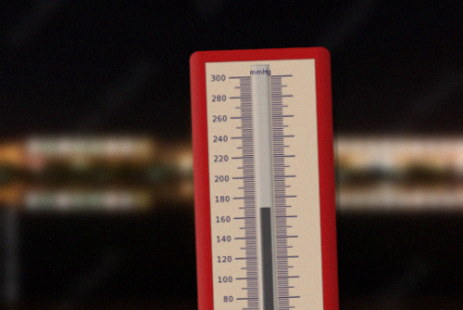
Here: 170mmHg
